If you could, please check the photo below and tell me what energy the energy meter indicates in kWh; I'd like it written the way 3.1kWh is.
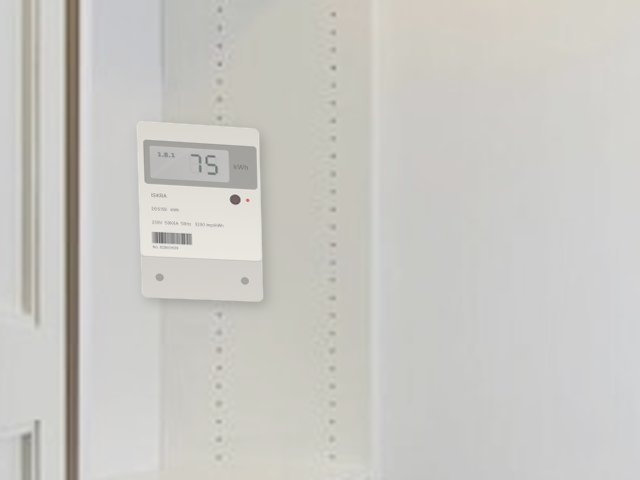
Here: 75kWh
